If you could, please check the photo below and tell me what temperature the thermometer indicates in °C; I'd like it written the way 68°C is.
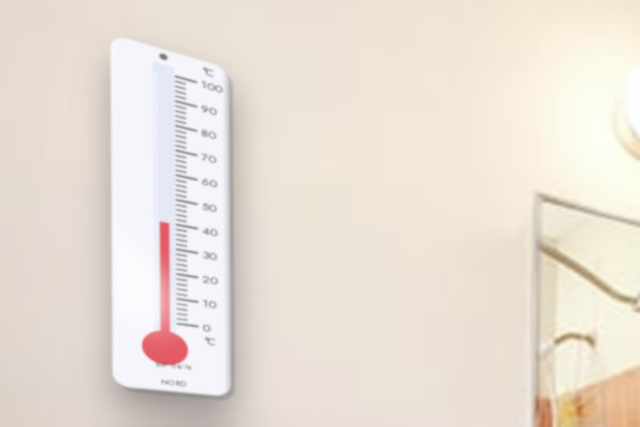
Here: 40°C
